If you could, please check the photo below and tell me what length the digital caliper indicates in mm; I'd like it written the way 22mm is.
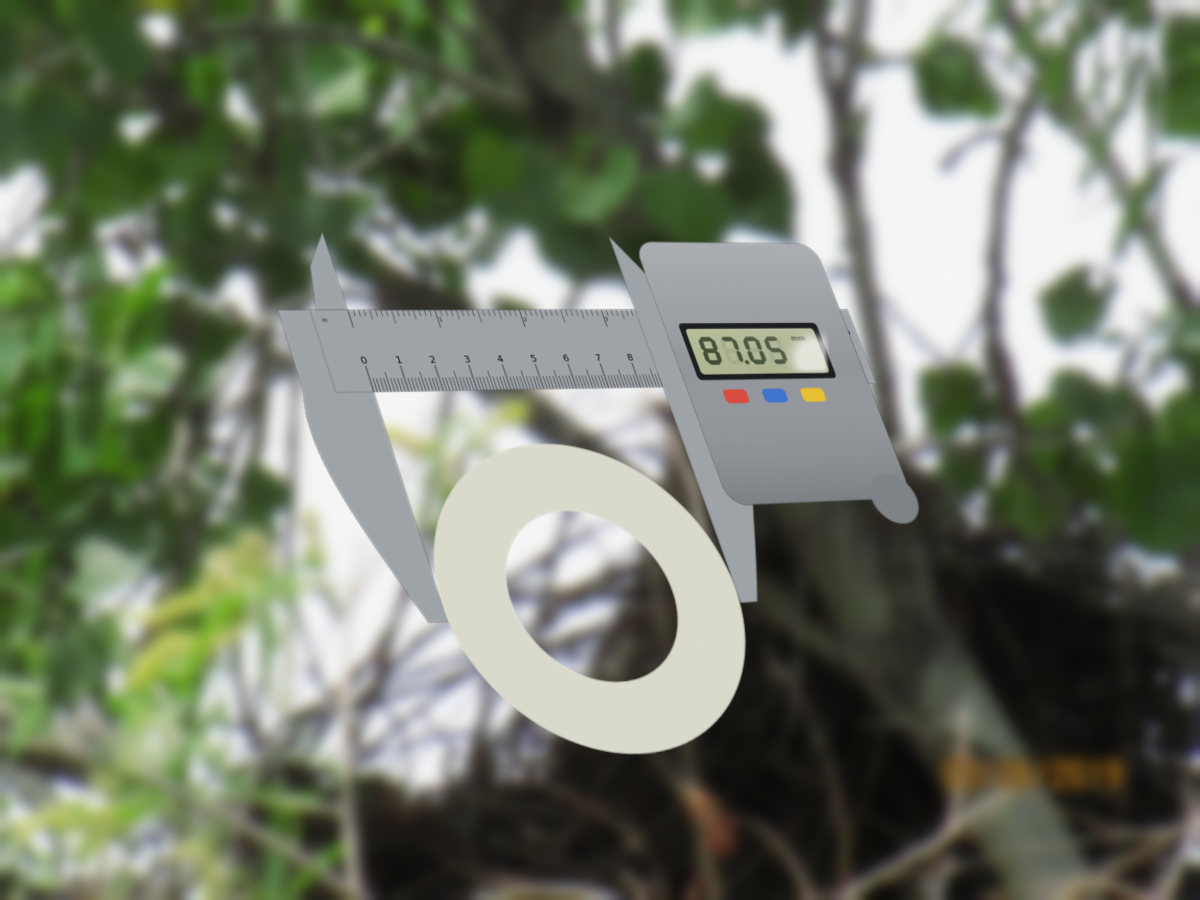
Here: 87.05mm
